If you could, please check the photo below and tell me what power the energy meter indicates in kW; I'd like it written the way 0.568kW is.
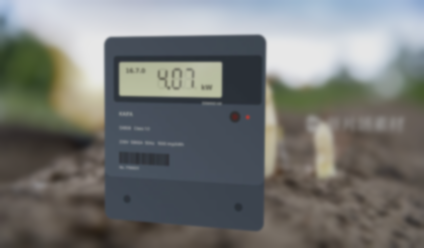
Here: 4.07kW
